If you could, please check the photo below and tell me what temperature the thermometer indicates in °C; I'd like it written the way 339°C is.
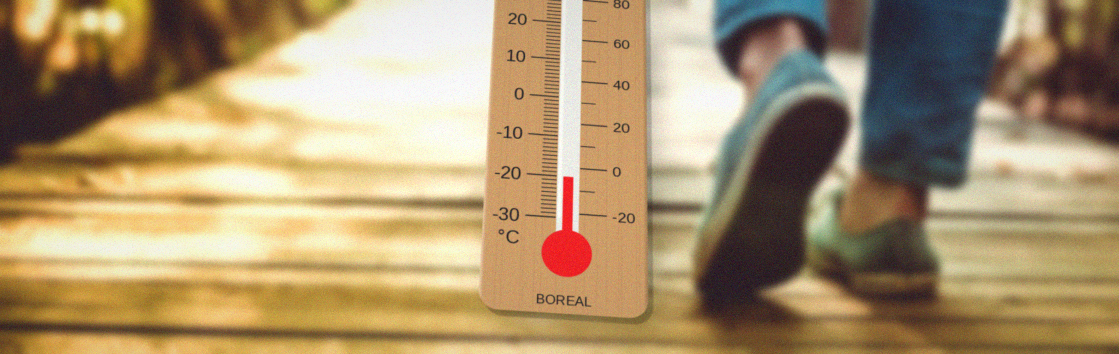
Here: -20°C
